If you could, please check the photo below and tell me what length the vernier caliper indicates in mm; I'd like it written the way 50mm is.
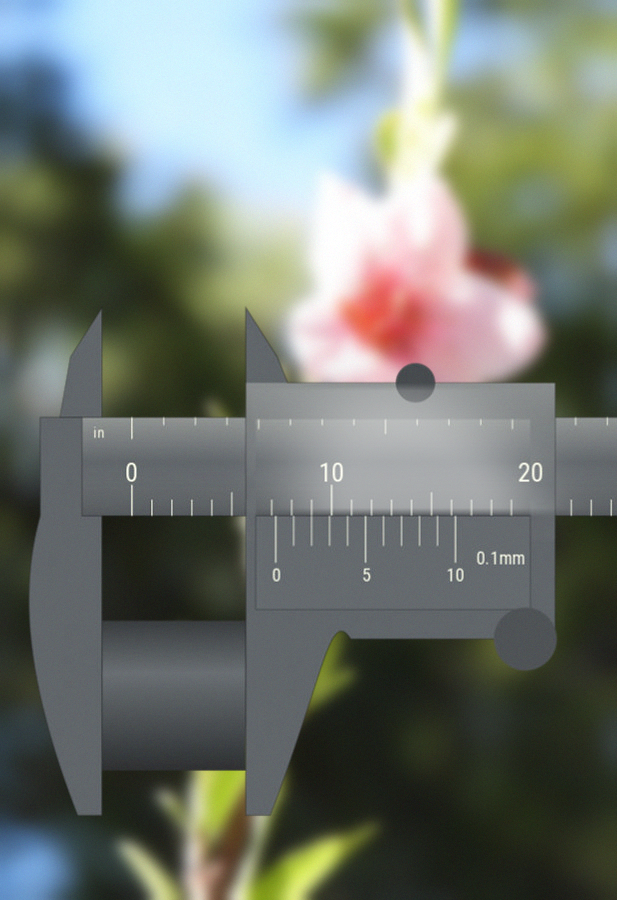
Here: 7.2mm
